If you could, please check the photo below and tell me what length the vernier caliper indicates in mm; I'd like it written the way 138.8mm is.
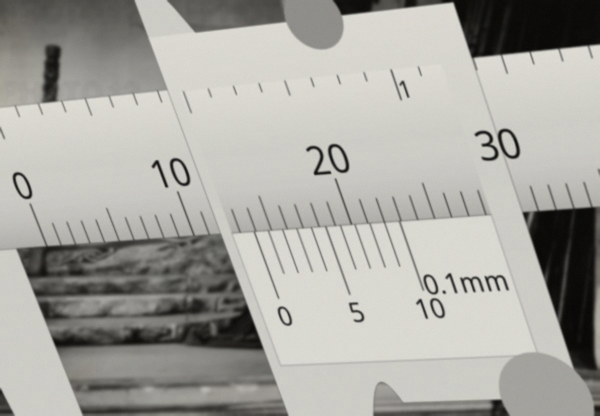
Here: 13.9mm
